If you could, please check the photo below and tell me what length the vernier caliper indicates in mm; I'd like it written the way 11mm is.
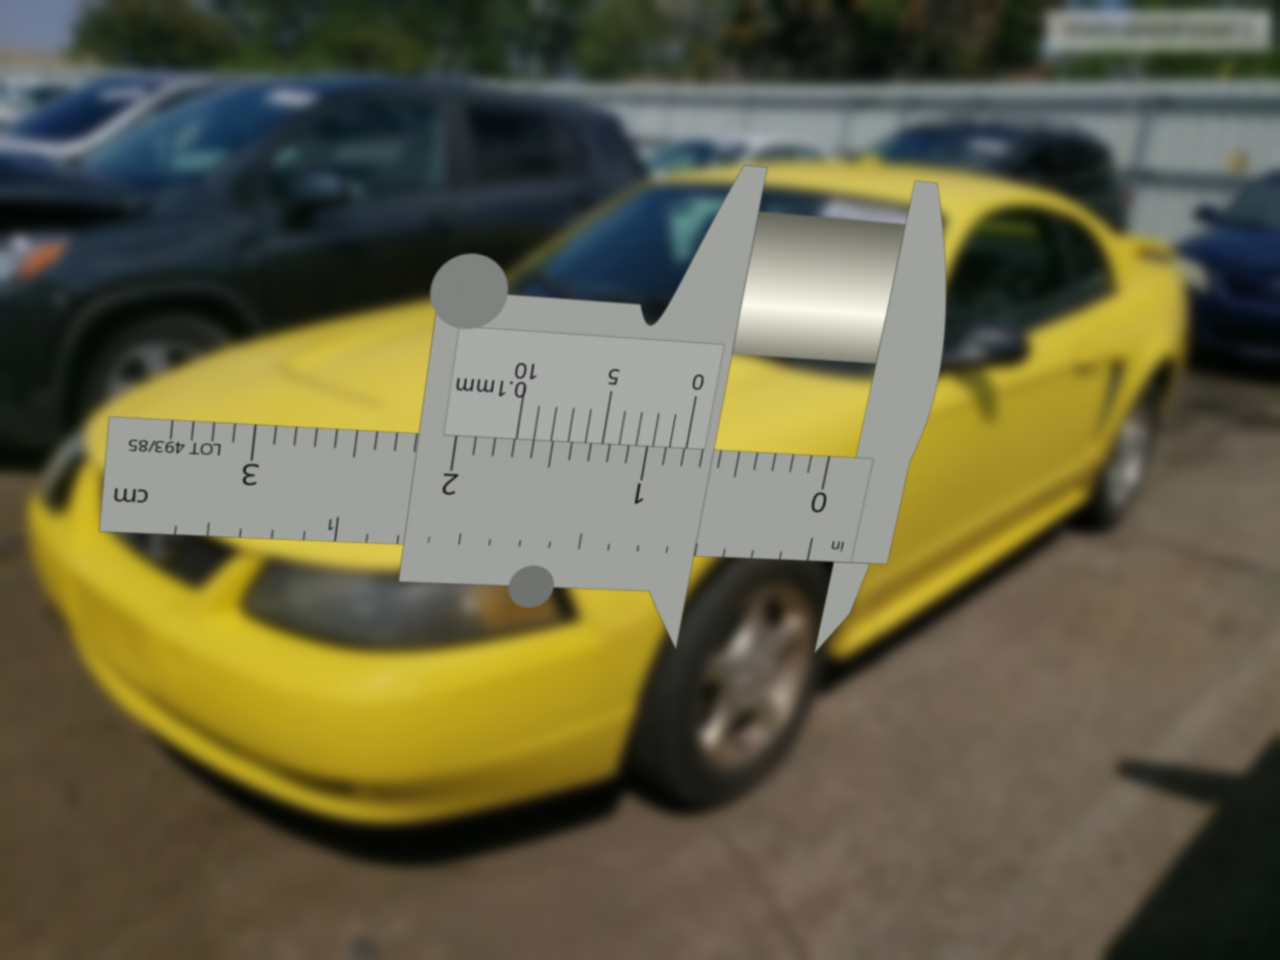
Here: 7.9mm
